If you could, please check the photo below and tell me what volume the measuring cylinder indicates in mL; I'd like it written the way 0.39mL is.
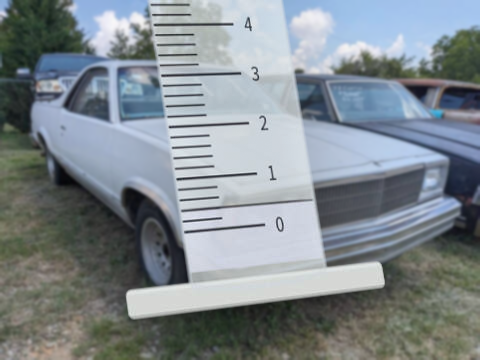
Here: 0.4mL
